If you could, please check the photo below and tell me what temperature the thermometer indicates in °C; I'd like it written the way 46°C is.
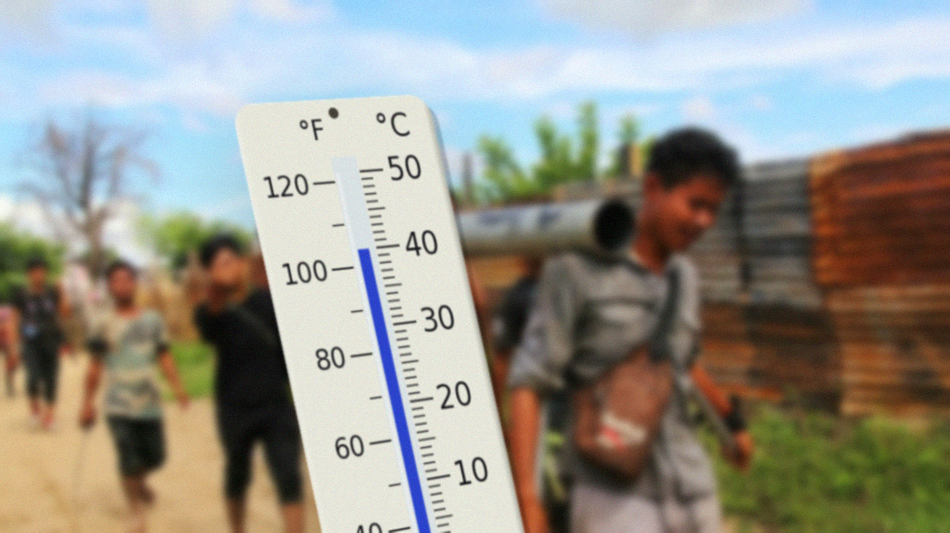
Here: 40°C
